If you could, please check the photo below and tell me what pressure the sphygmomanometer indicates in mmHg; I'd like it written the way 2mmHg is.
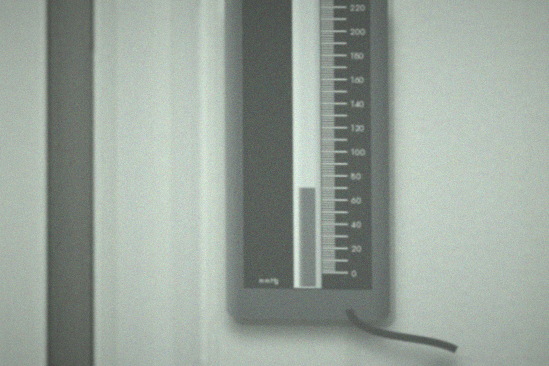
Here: 70mmHg
